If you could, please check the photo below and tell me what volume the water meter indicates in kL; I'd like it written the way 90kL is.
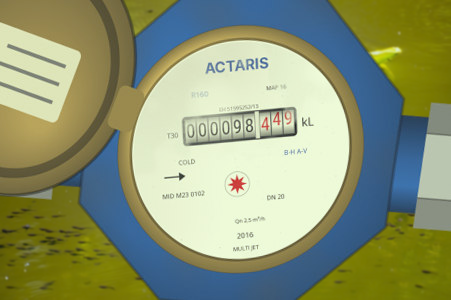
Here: 98.449kL
